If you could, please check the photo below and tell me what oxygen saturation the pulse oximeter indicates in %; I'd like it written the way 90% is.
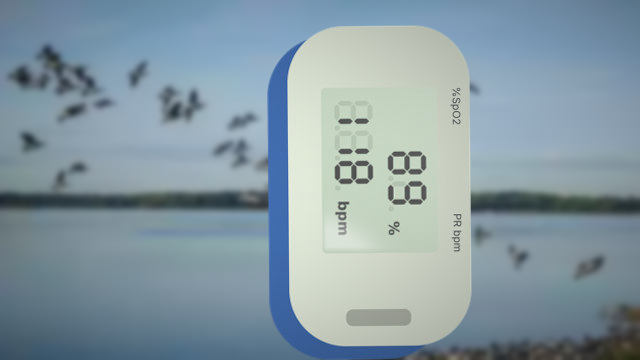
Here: 89%
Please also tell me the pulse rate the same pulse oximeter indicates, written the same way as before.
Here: 118bpm
